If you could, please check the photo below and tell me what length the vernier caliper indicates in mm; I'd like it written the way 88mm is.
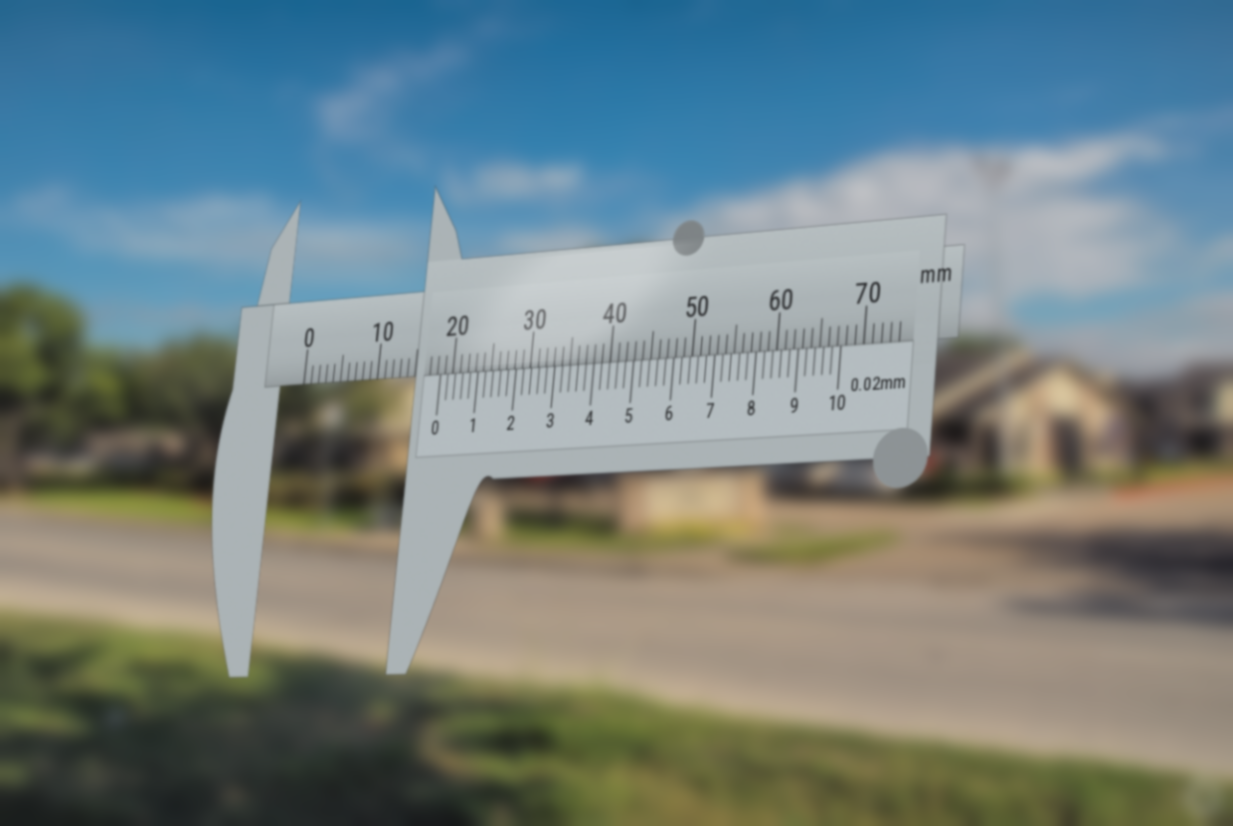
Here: 18.4mm
